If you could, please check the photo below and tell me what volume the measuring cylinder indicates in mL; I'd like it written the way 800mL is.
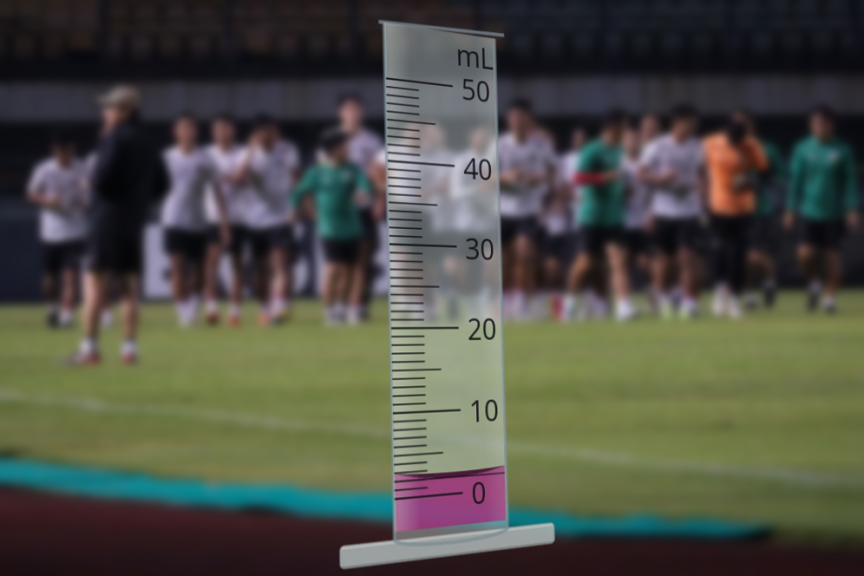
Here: 2mL
